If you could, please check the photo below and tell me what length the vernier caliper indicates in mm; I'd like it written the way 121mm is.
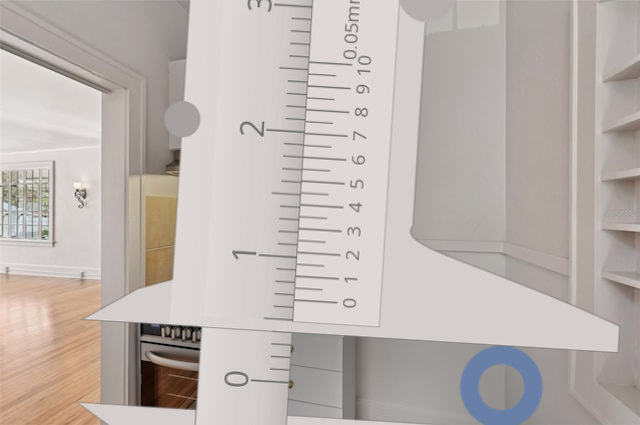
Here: 6.6mm
